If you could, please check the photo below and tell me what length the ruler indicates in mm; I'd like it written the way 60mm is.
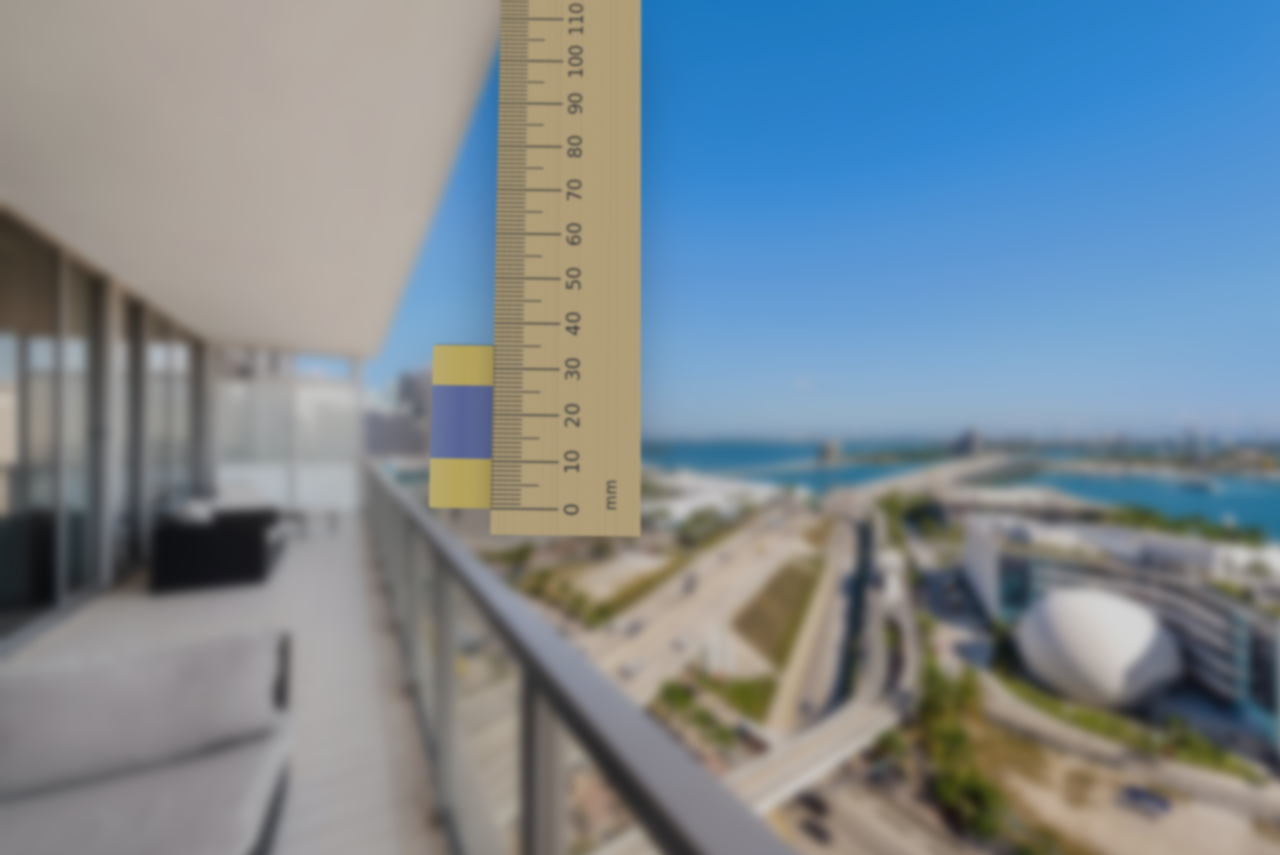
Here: 35mm
